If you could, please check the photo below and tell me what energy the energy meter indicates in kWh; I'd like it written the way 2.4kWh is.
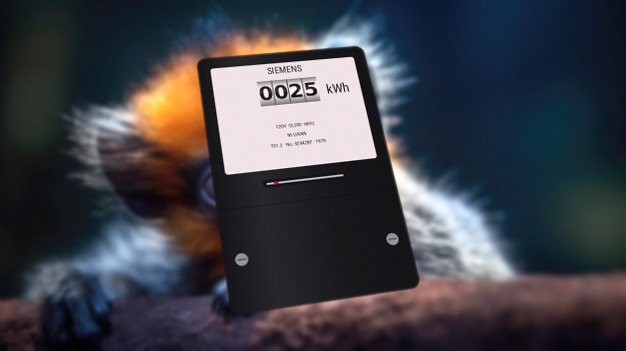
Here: 25kWh
